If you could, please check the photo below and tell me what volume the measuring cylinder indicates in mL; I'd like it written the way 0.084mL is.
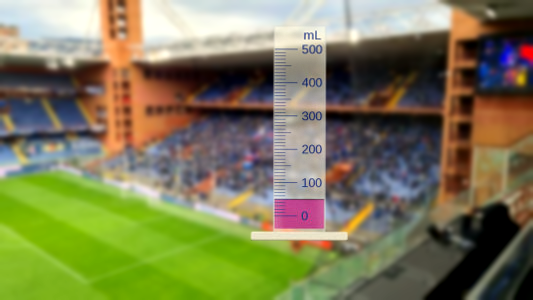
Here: 50mL
